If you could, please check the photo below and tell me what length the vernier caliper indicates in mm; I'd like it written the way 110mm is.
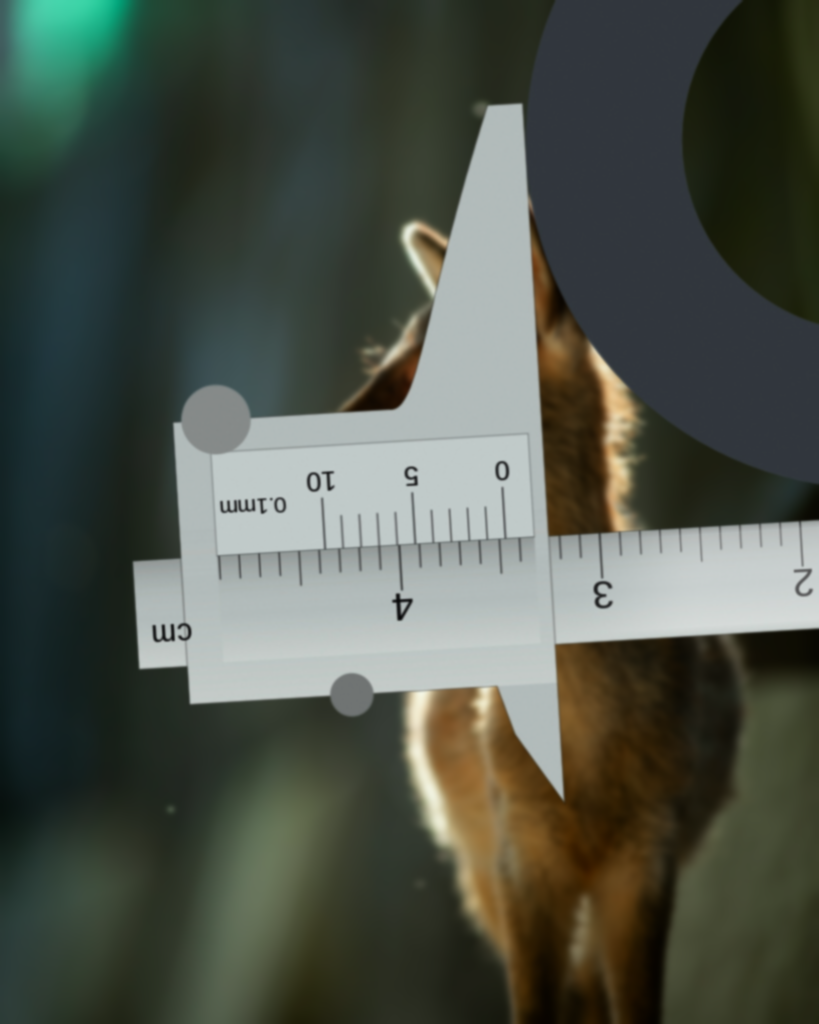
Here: 34.7mm
